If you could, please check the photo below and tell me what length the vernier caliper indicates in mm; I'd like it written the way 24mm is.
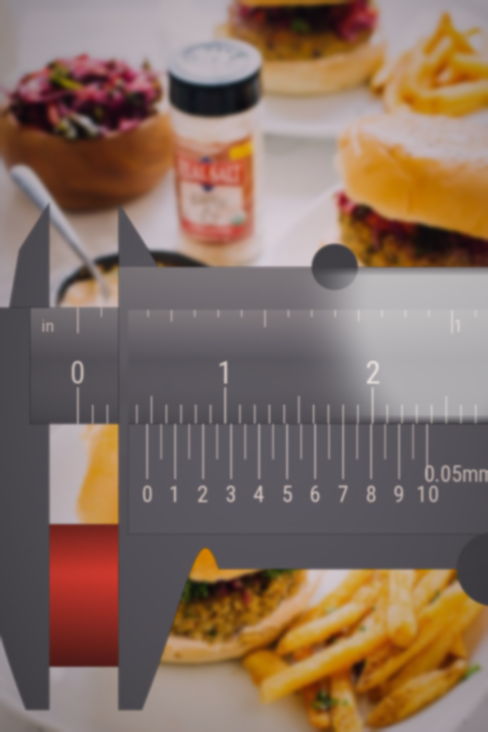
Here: 4.7mm
